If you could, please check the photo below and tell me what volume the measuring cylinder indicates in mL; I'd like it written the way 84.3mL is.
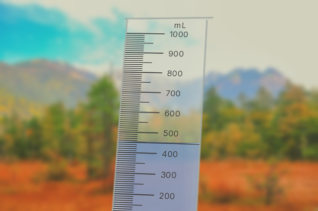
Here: 450mL
